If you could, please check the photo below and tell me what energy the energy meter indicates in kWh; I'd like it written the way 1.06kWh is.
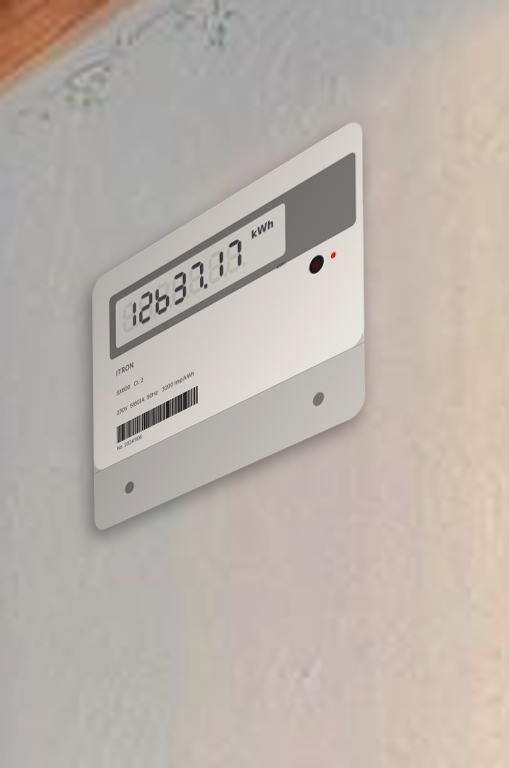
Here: 12637.17kWh
